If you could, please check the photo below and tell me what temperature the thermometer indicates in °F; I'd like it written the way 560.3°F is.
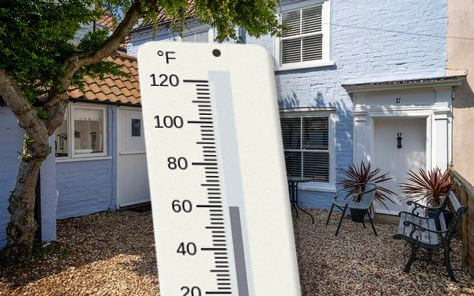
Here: 60°F
